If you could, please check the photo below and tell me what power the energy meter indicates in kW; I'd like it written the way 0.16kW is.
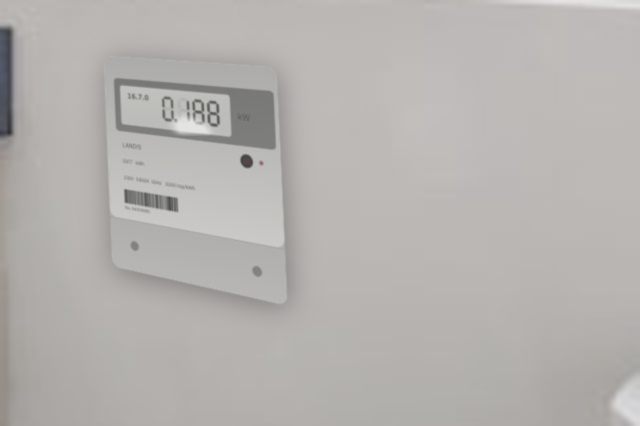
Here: 0.188kW
